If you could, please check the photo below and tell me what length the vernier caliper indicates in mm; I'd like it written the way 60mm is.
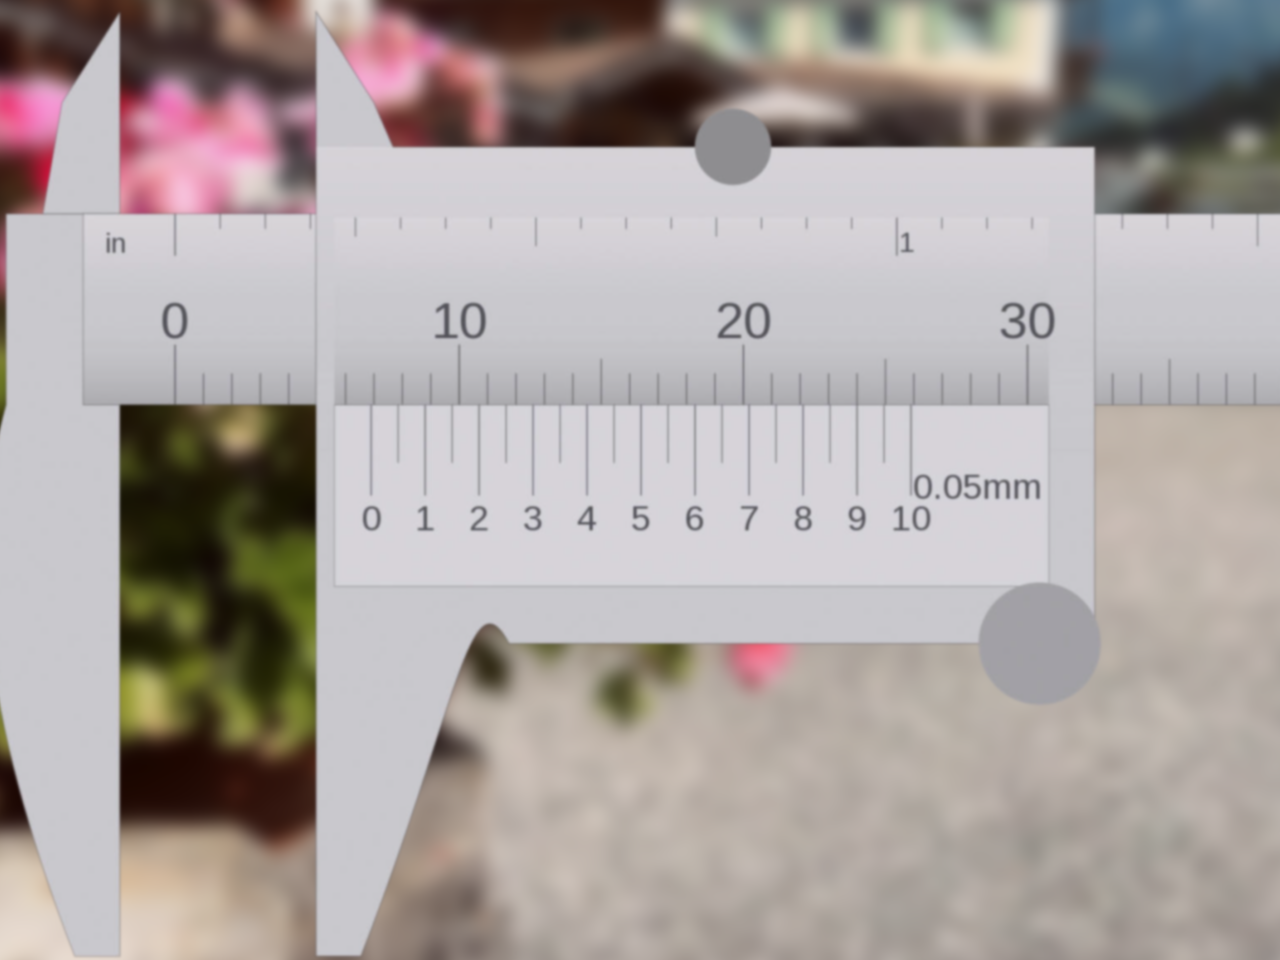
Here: 6.9mm
